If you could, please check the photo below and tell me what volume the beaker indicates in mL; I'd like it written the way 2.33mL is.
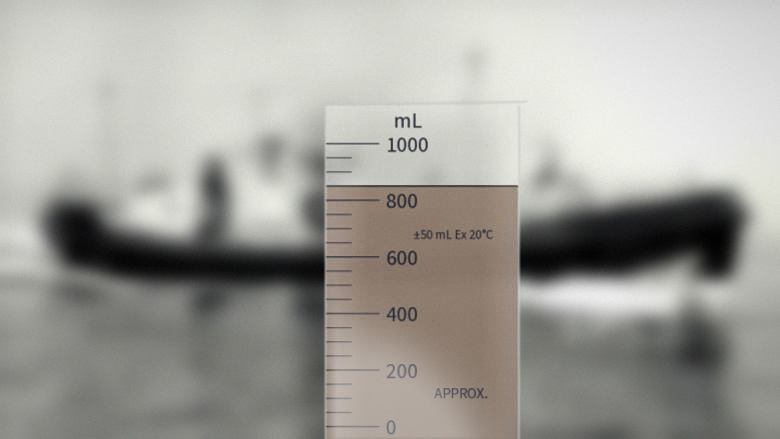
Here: 850mL
